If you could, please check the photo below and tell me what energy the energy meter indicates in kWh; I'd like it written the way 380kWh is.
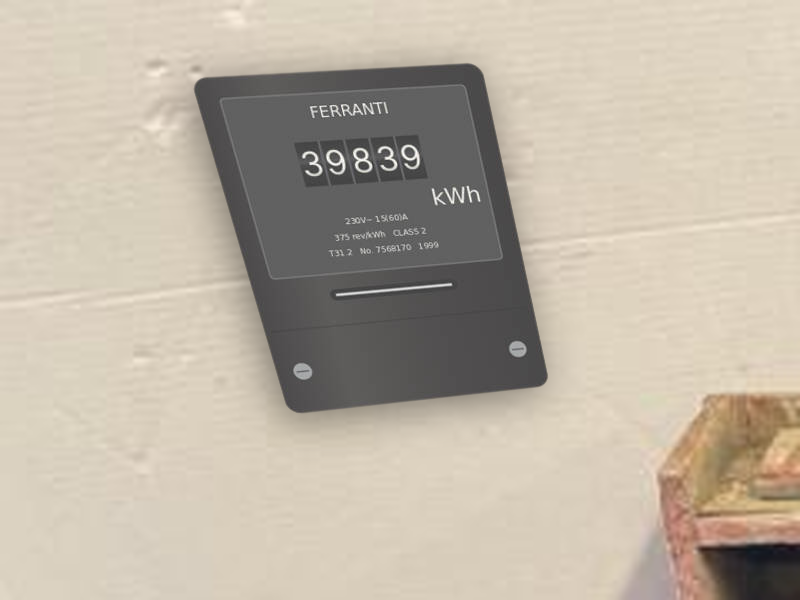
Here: 39839kWh
